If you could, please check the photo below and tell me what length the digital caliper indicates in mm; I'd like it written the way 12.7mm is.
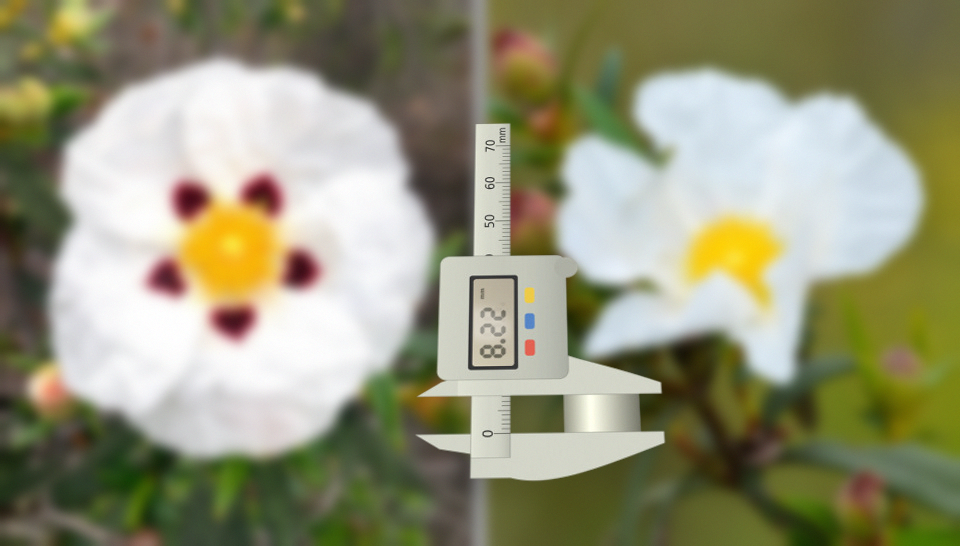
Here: 8.22mm
